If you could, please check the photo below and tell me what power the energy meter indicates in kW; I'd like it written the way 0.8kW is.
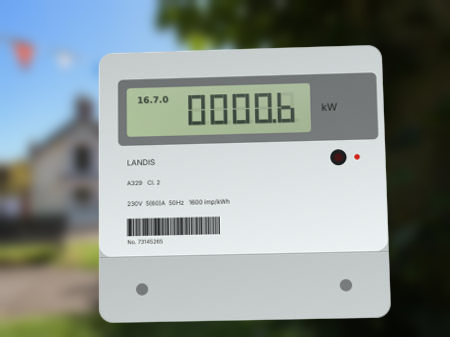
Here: 0.6kW
